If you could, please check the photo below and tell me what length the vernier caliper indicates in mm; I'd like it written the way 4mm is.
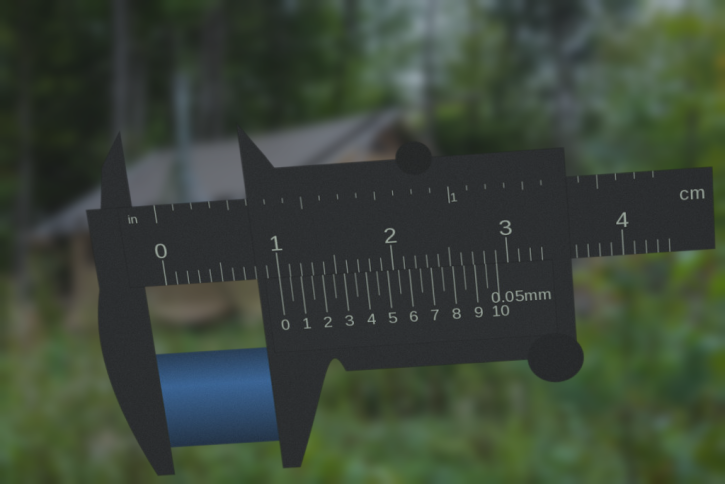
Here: 10.0mm
